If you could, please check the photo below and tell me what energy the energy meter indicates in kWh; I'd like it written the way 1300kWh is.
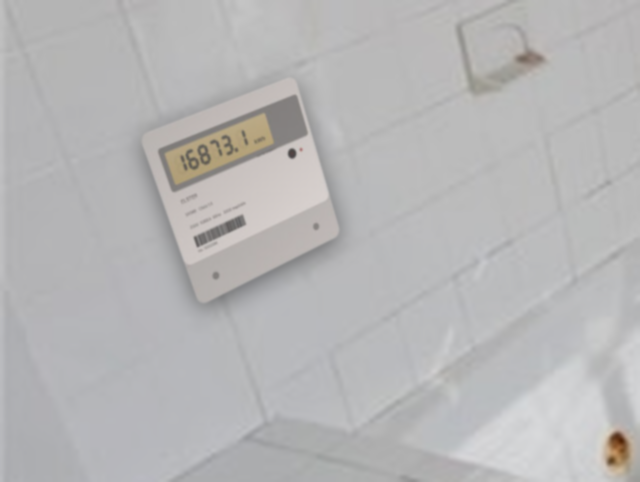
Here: 16873.1kWh
